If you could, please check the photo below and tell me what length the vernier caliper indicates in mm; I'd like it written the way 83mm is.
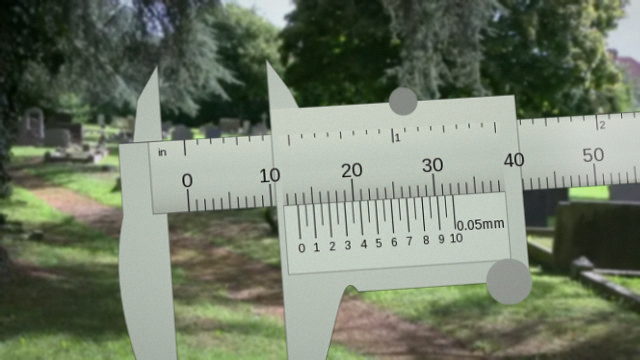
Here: 13.2mm
